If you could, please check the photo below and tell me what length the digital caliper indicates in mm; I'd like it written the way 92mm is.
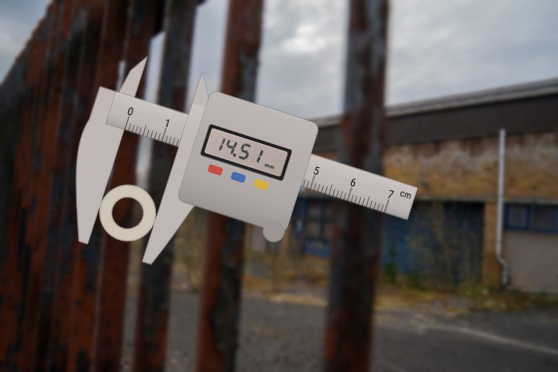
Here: 14.51mm
